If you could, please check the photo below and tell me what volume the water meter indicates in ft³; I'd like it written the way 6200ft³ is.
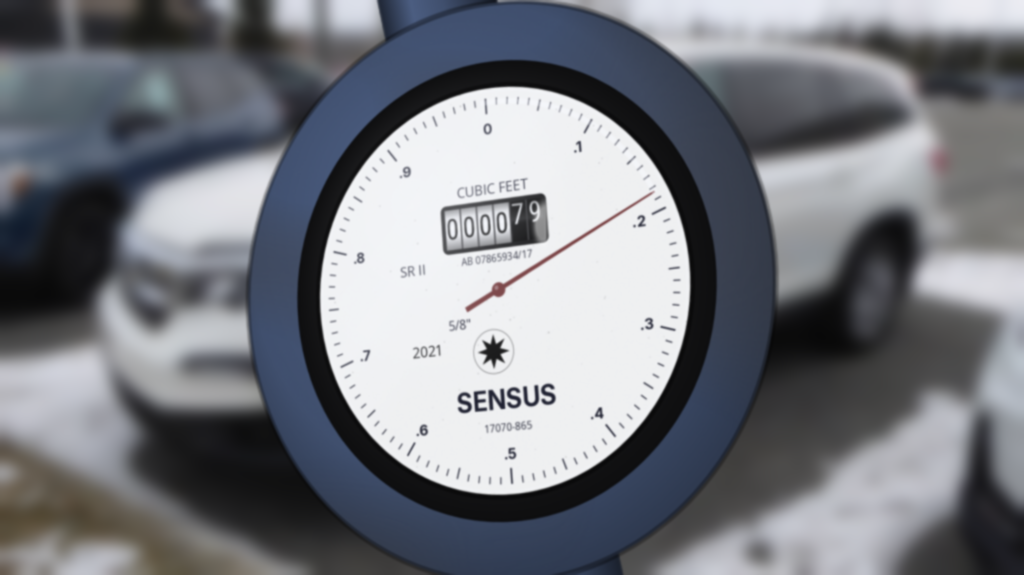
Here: 79.18ft³
